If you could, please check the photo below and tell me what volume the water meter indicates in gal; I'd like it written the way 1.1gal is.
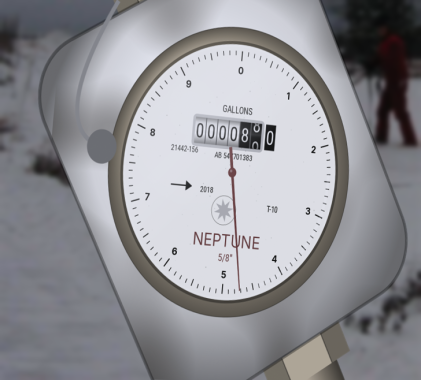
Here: 884.7gal
